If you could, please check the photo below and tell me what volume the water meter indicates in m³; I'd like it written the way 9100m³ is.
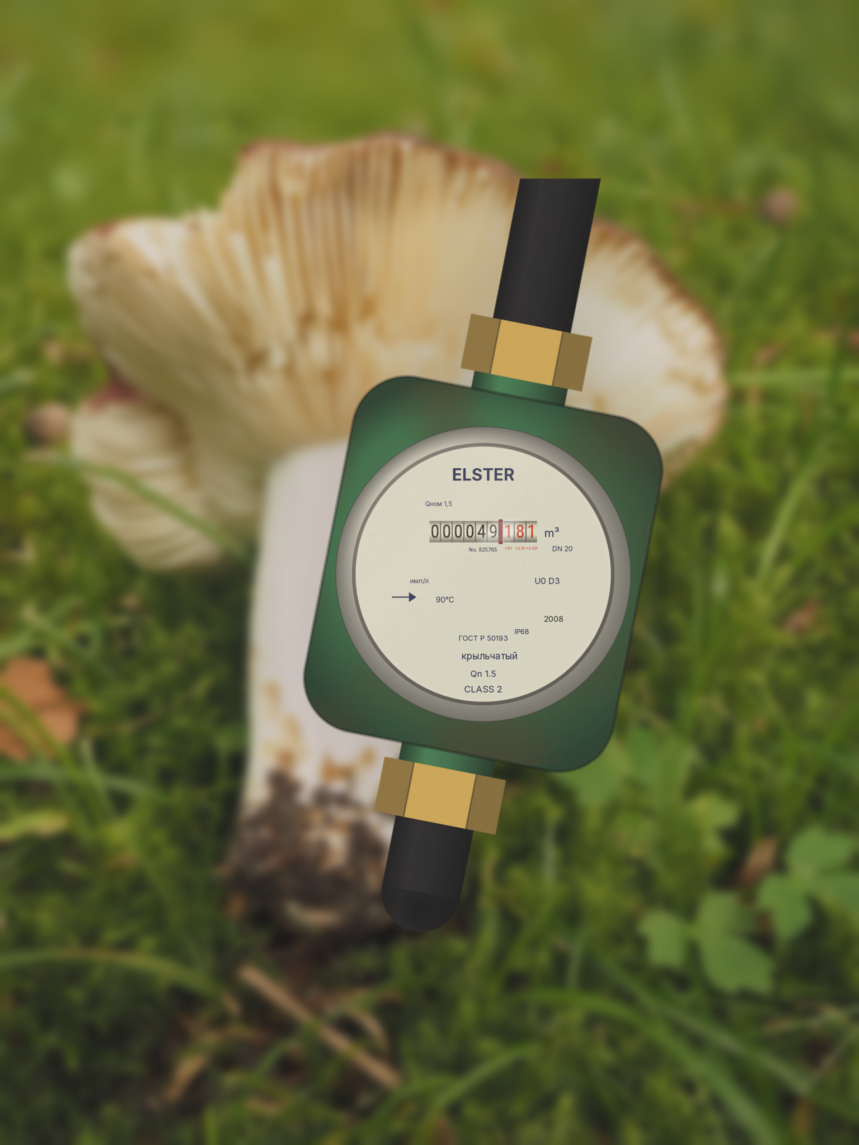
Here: 49.181m³
